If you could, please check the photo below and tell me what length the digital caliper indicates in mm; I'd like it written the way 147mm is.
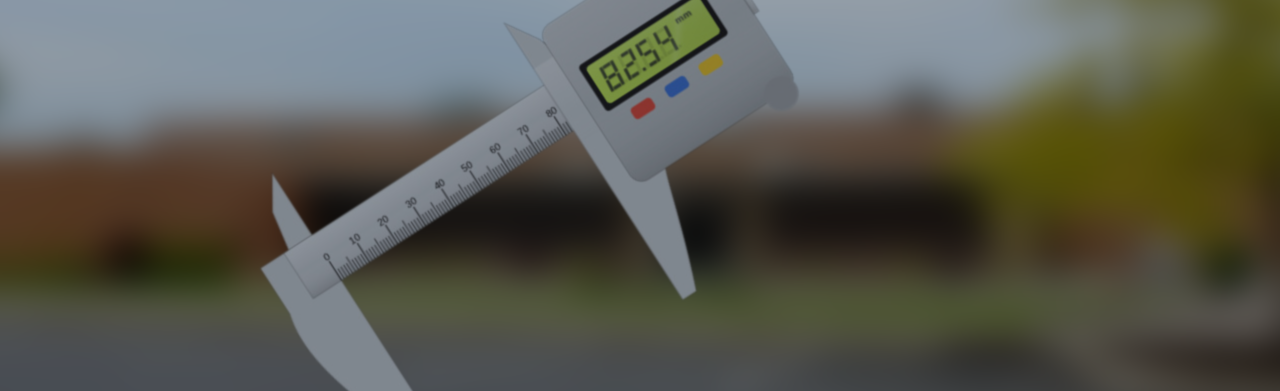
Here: 82.54mm
